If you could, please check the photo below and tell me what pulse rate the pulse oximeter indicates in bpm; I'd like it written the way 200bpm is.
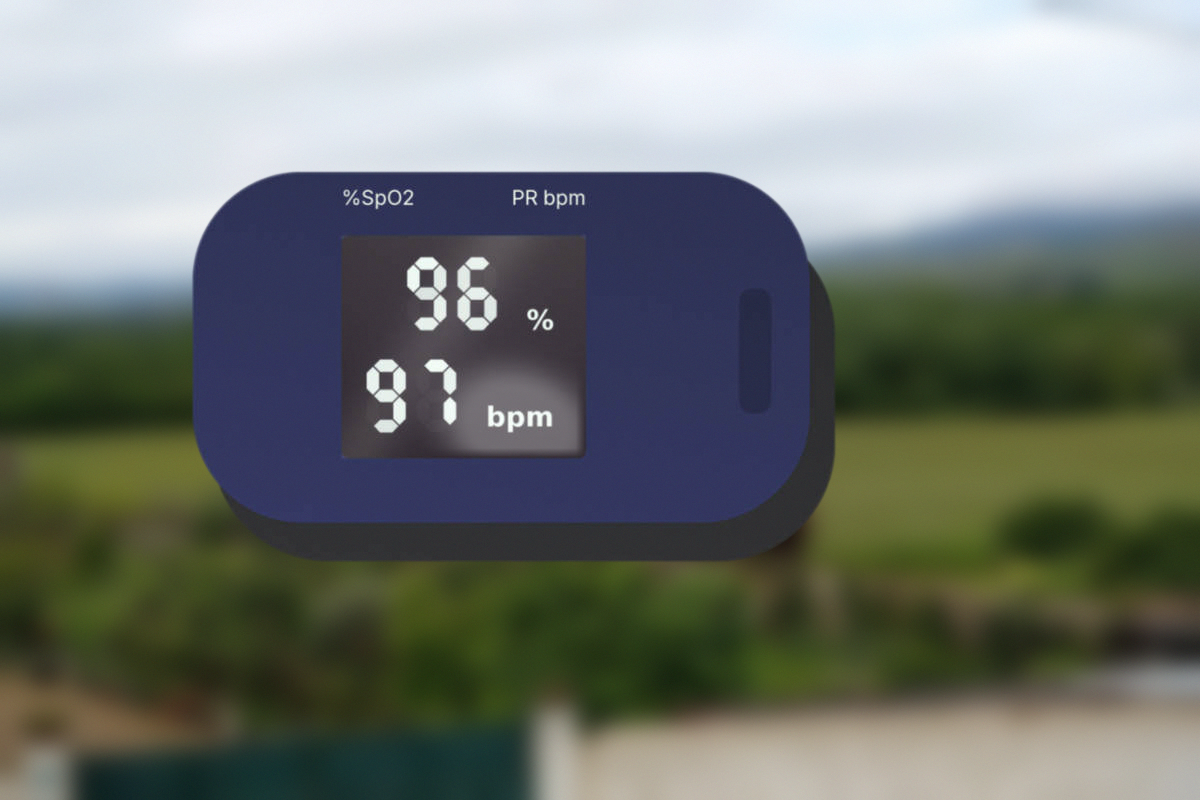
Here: 97bpm
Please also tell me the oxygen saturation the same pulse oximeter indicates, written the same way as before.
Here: 96%
